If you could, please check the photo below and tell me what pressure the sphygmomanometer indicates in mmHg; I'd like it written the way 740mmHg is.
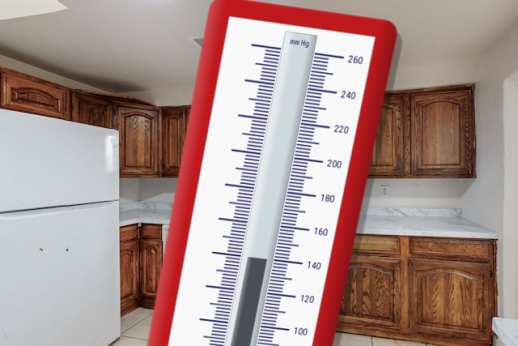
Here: 140mmHg
